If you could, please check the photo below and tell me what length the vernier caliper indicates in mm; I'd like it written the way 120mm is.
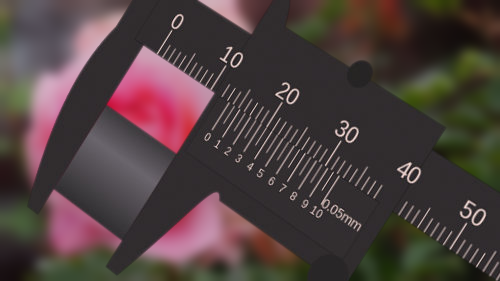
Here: 13.4mm
